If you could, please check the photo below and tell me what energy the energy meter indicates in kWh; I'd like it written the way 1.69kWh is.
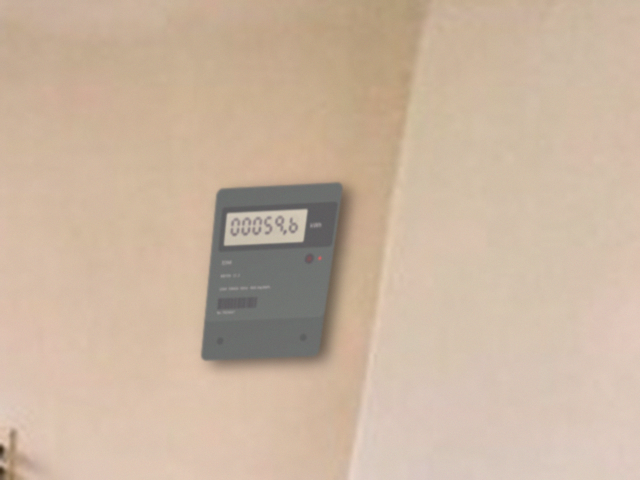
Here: 59.6kWh
